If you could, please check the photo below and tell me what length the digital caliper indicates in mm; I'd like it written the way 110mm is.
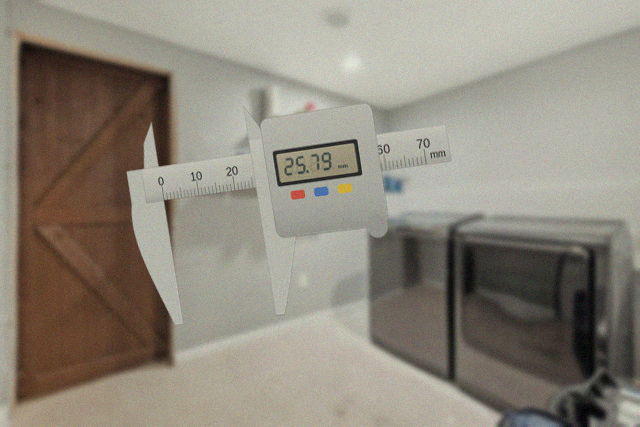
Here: 25.79mm
